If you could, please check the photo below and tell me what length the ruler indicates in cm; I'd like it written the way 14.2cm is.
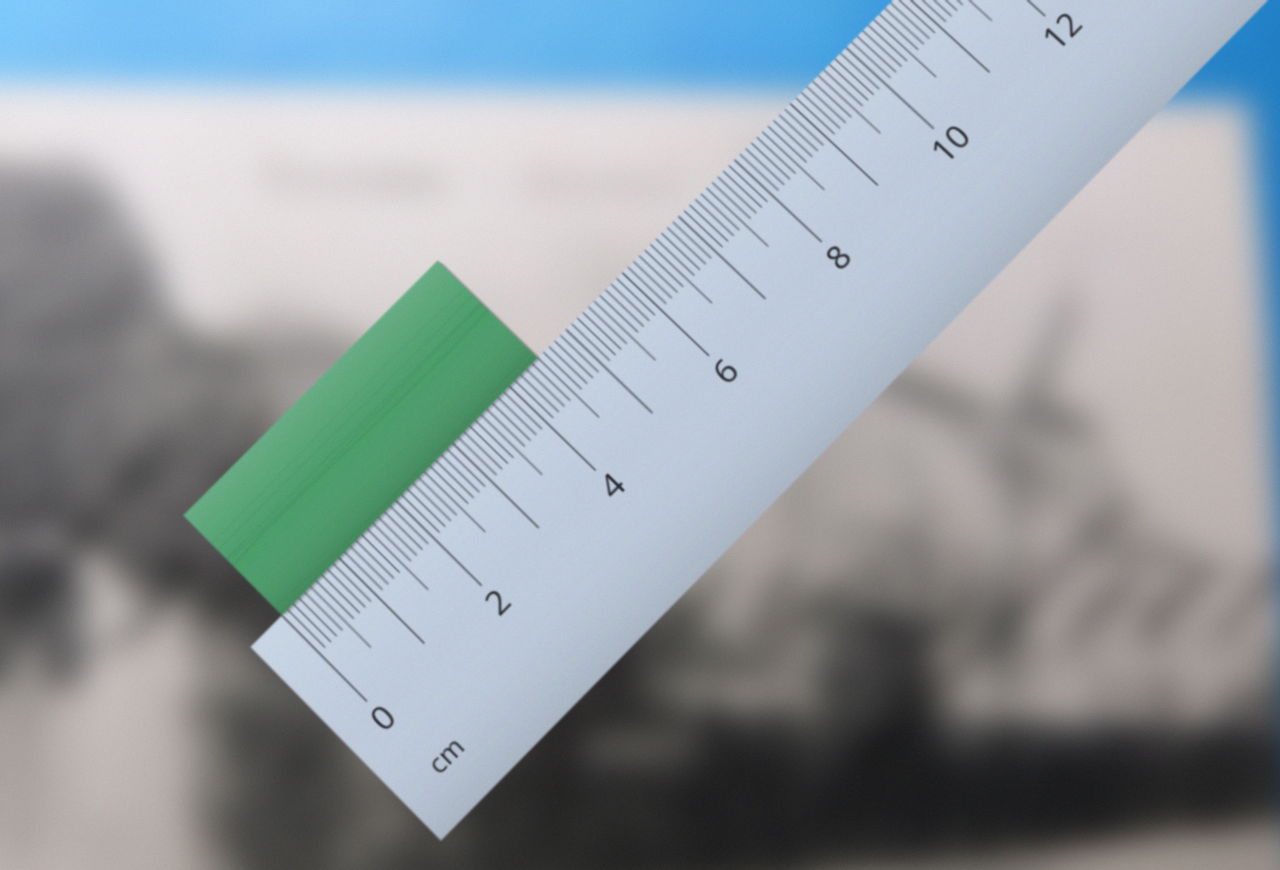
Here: 4.5cm
